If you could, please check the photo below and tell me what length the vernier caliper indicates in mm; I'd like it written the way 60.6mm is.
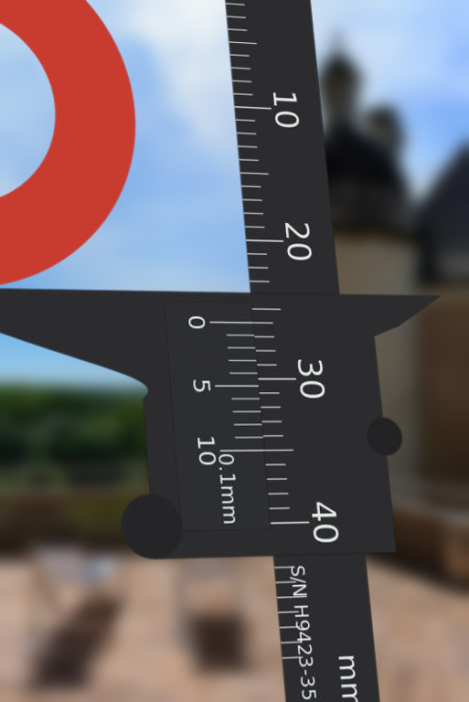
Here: 26.0mm
